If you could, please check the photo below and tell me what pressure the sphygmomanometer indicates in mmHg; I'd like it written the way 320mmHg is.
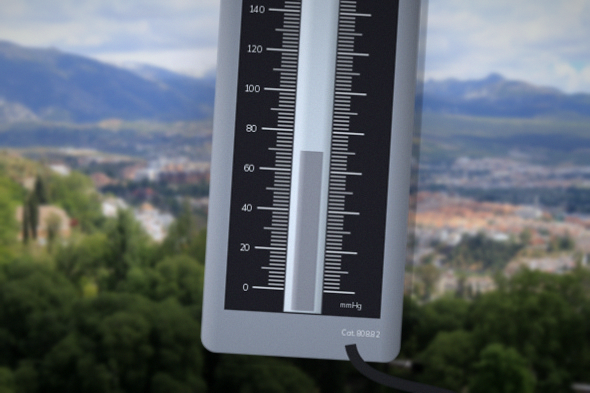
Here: 70mmHg
